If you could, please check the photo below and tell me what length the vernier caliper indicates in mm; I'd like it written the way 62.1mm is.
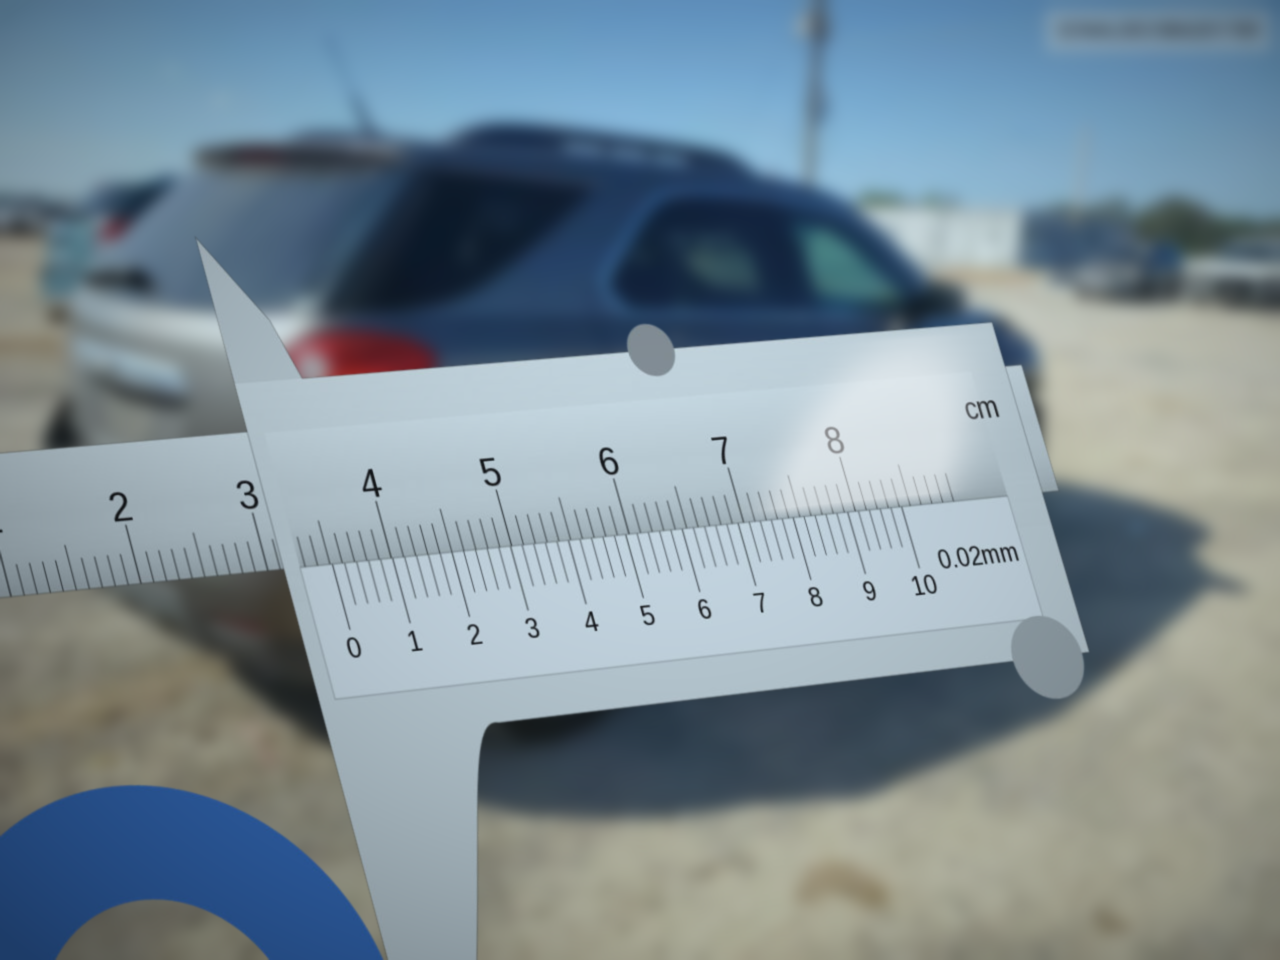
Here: 35.2mm
